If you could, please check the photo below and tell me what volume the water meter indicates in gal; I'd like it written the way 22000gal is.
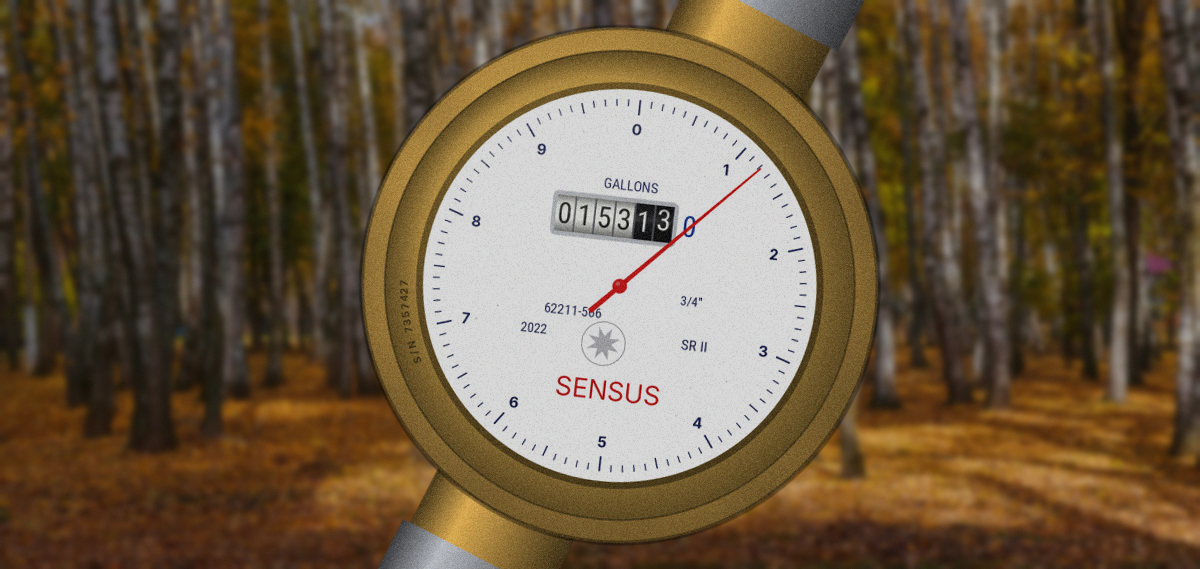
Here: 153131.2gal
